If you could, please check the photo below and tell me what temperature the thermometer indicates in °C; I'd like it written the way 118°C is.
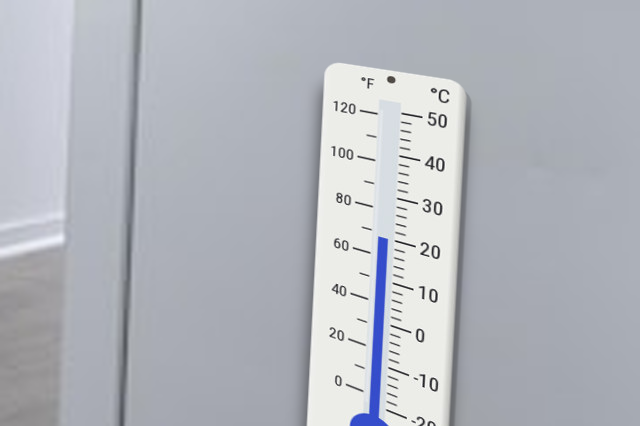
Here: 20°C
